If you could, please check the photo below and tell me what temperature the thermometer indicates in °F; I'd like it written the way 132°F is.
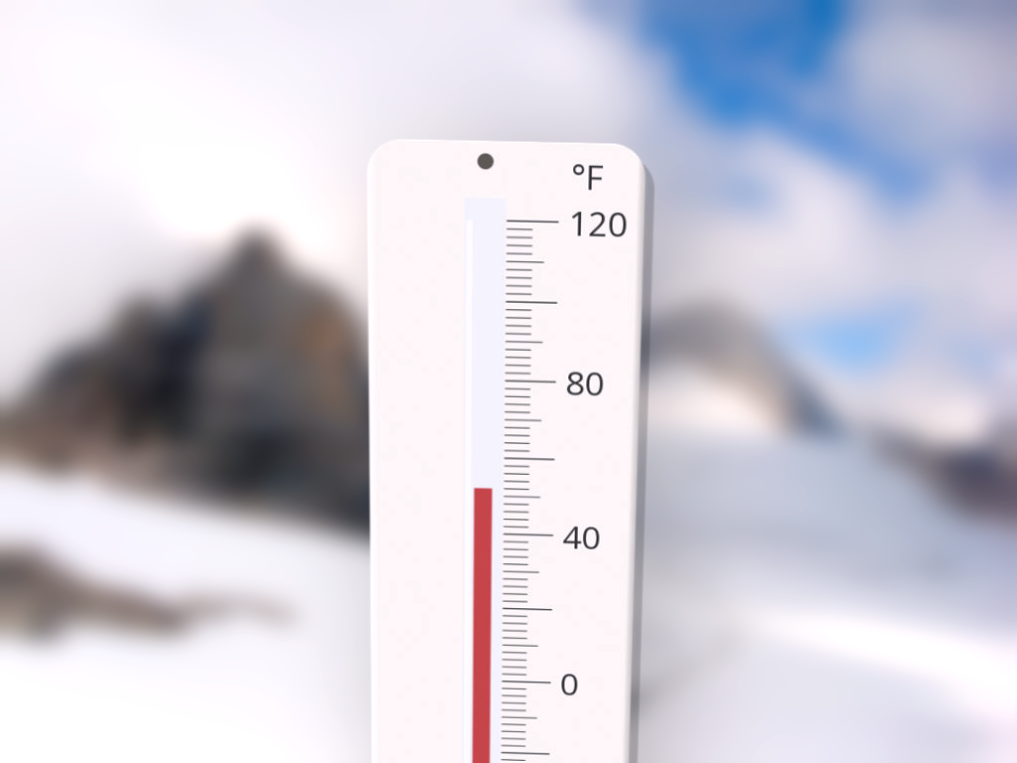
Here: 52°F
